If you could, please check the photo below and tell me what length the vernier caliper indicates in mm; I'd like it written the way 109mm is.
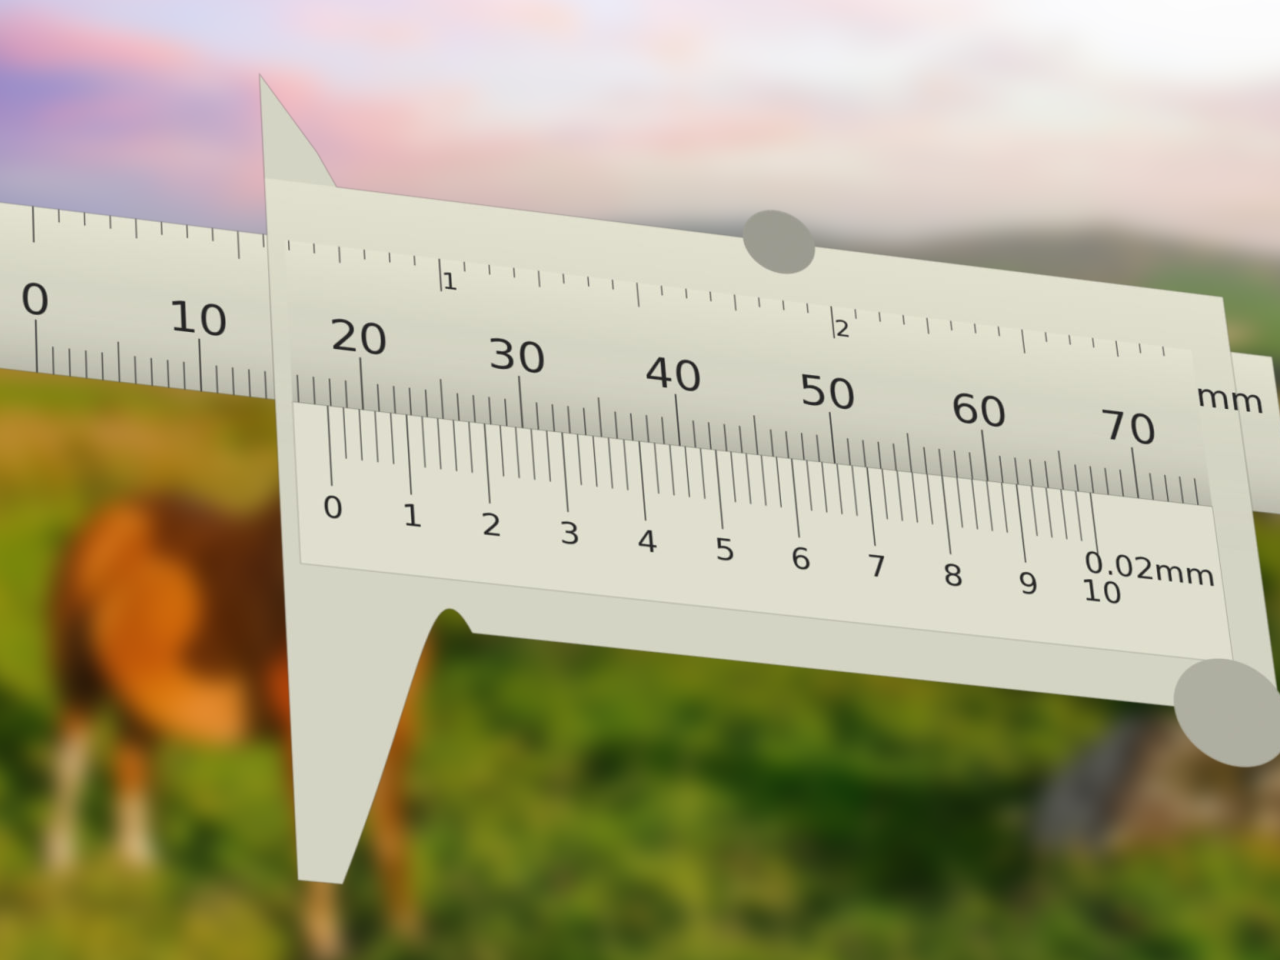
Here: 17.8mm
